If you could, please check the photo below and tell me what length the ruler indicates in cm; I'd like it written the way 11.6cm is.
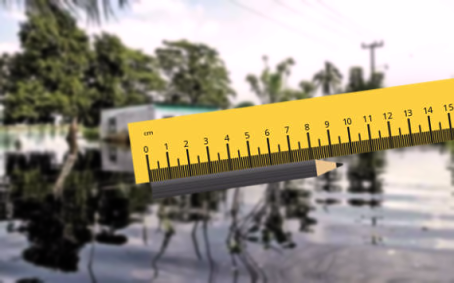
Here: 9.5cm
